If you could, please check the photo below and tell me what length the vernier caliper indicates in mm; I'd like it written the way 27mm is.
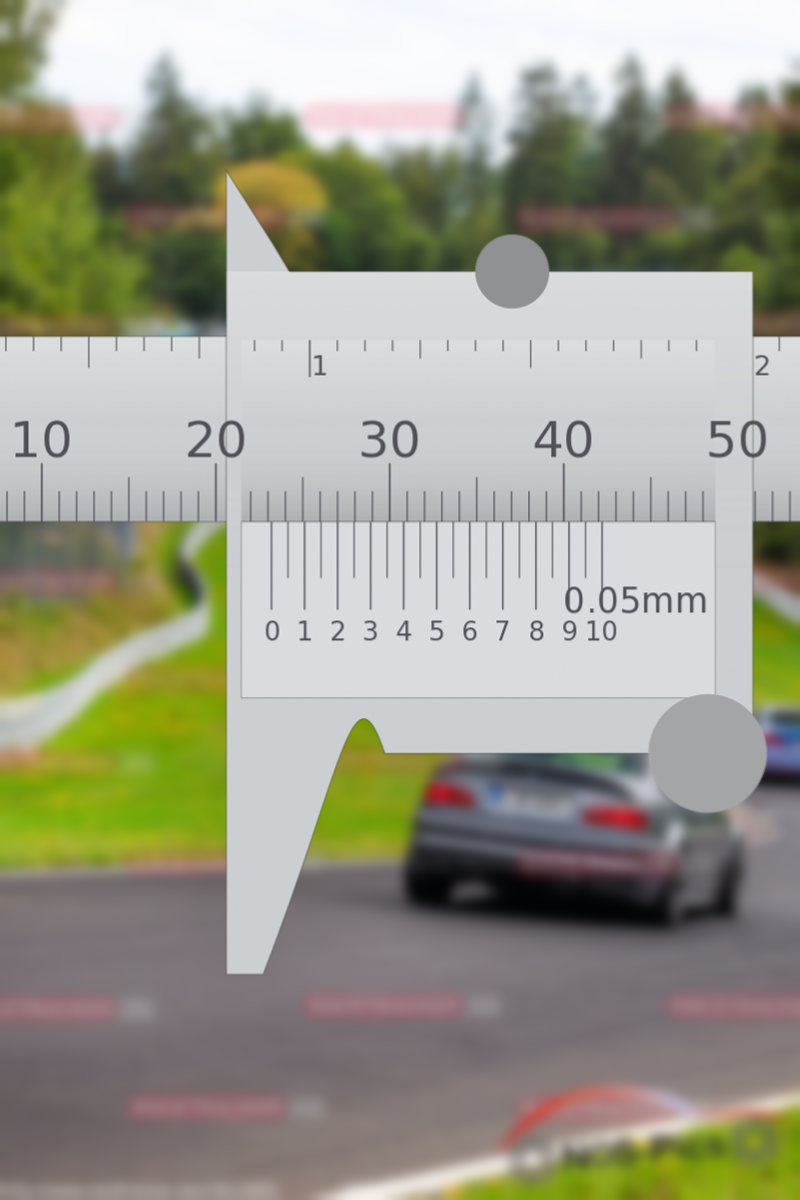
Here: 23.2mm
